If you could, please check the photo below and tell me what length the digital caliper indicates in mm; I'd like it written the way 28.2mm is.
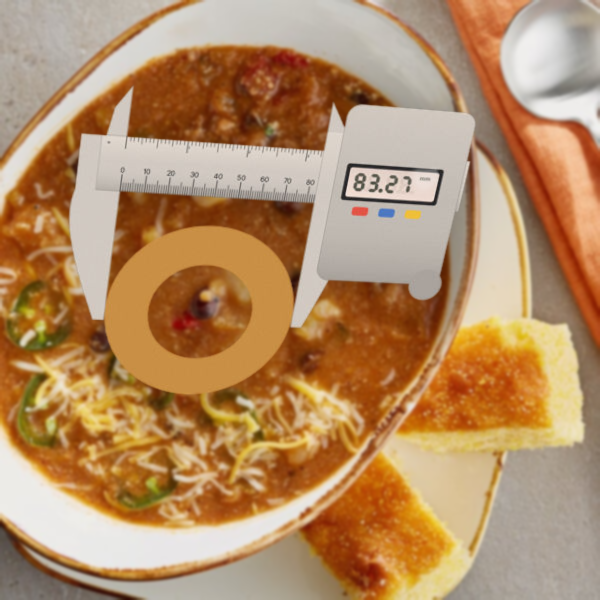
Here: 83.27mm
